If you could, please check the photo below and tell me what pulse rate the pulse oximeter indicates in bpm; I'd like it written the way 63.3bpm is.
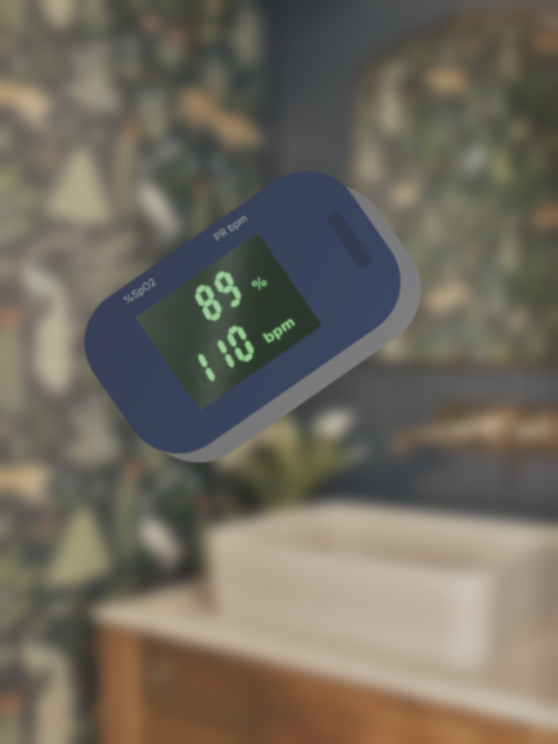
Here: 110bpm
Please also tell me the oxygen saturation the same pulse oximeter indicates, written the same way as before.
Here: 89%
